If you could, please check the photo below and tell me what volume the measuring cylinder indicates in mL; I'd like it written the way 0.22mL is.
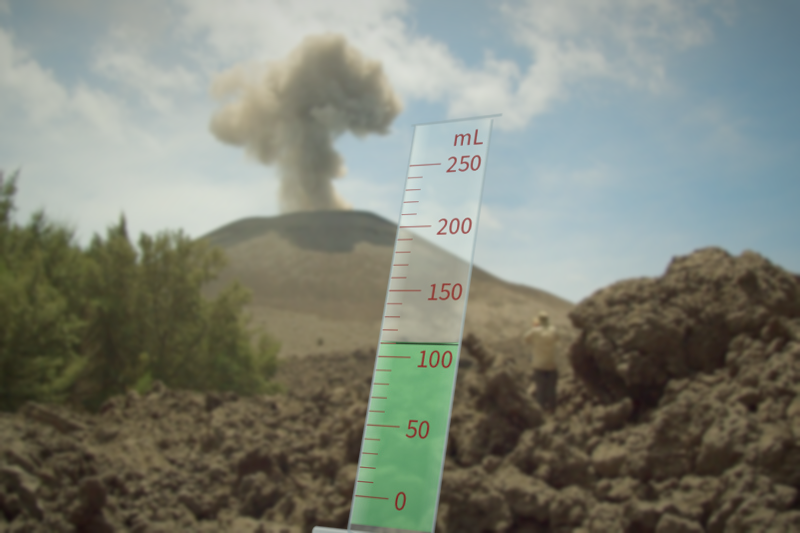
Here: 110mL
